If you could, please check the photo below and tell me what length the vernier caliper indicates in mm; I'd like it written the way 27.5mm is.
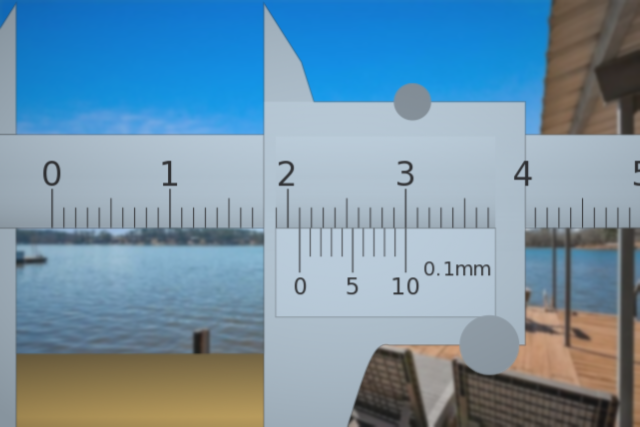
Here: 21.0mm
